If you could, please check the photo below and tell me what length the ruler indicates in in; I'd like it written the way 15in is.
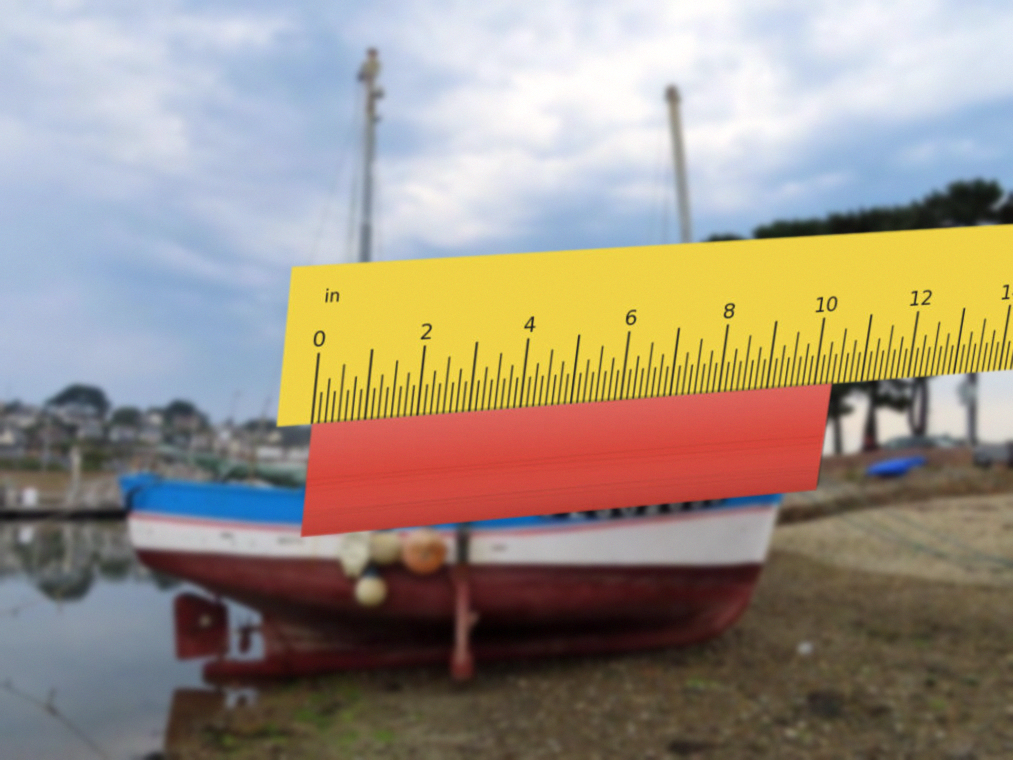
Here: 10.375in
